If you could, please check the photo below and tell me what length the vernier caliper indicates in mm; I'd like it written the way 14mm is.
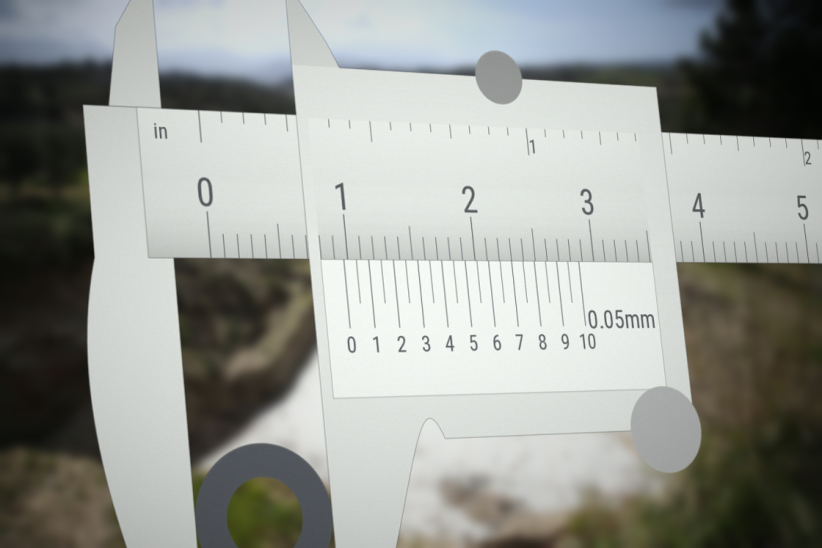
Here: 9.7mm
